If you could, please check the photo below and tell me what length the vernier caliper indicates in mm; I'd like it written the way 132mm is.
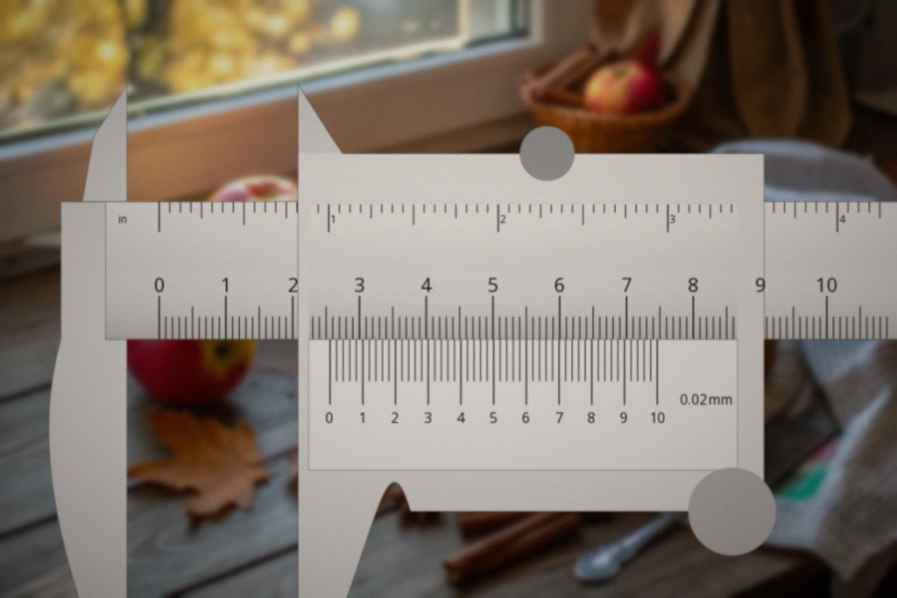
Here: 25.6mm
